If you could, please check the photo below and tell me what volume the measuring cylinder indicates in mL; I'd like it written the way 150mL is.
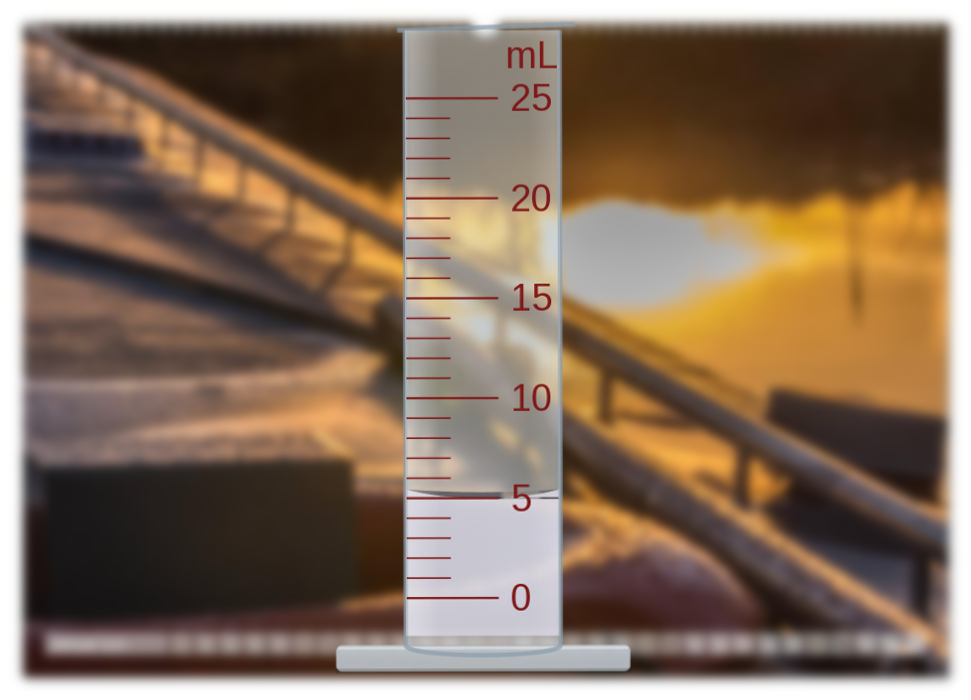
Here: 5mL
